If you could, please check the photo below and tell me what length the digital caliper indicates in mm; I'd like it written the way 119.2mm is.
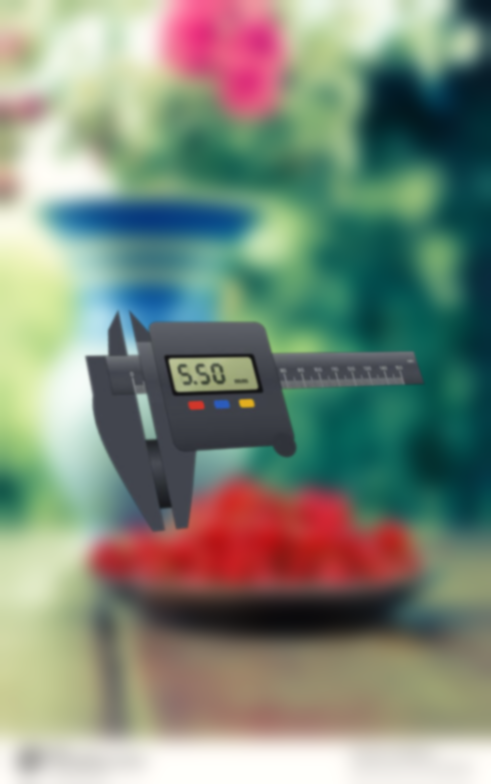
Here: 5.50mm
